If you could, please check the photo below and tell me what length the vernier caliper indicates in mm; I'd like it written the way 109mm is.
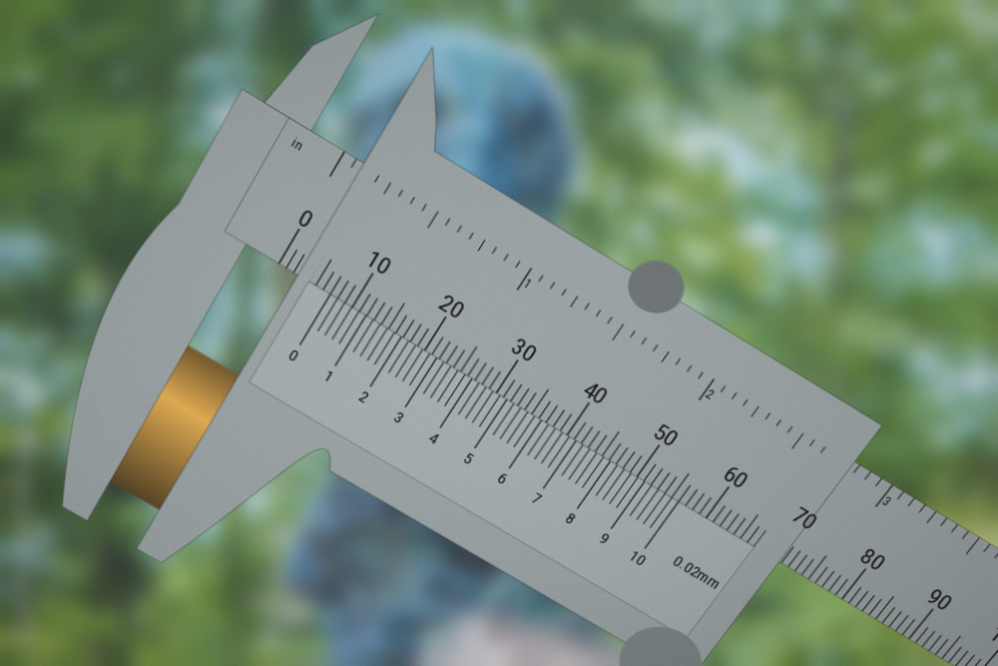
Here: 7.0mm
